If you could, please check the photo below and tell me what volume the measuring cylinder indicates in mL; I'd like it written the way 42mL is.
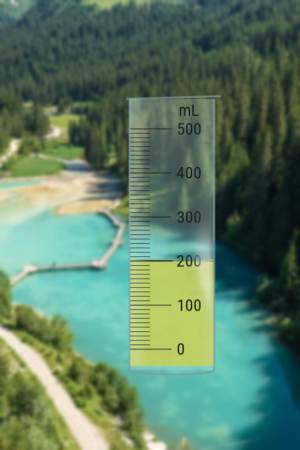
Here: 200mL
